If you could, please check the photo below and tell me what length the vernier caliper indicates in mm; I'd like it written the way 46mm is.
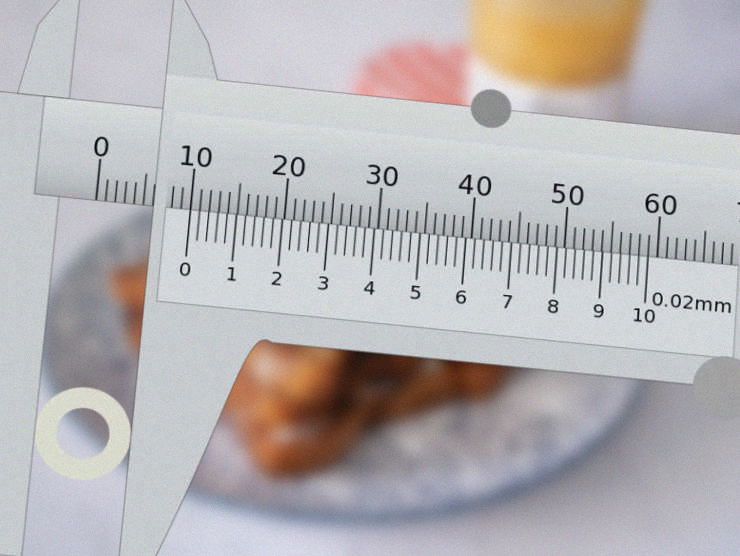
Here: 10.0mm
